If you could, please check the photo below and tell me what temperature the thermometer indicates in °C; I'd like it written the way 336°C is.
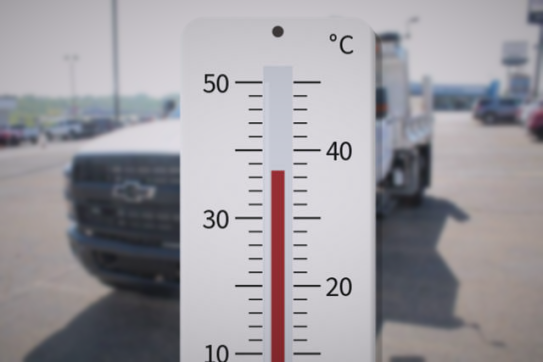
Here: 37°C
